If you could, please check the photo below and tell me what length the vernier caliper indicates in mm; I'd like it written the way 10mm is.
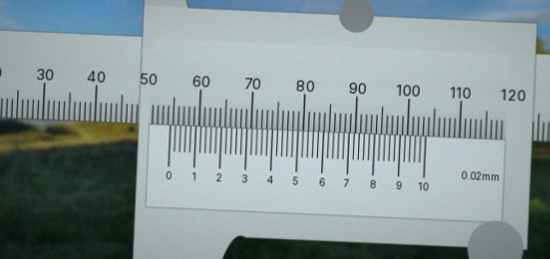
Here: 54.5mm
